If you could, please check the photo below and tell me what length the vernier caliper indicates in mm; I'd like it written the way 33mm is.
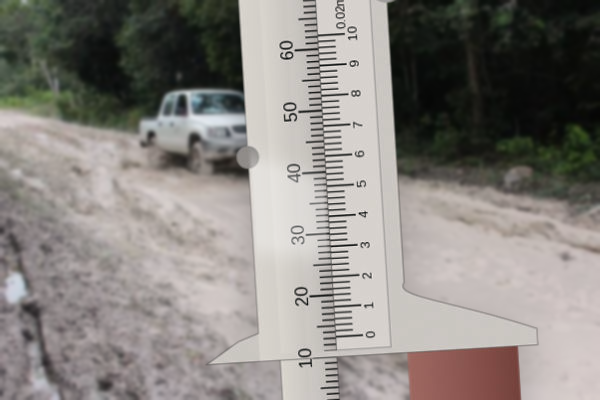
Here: 13.2mm
